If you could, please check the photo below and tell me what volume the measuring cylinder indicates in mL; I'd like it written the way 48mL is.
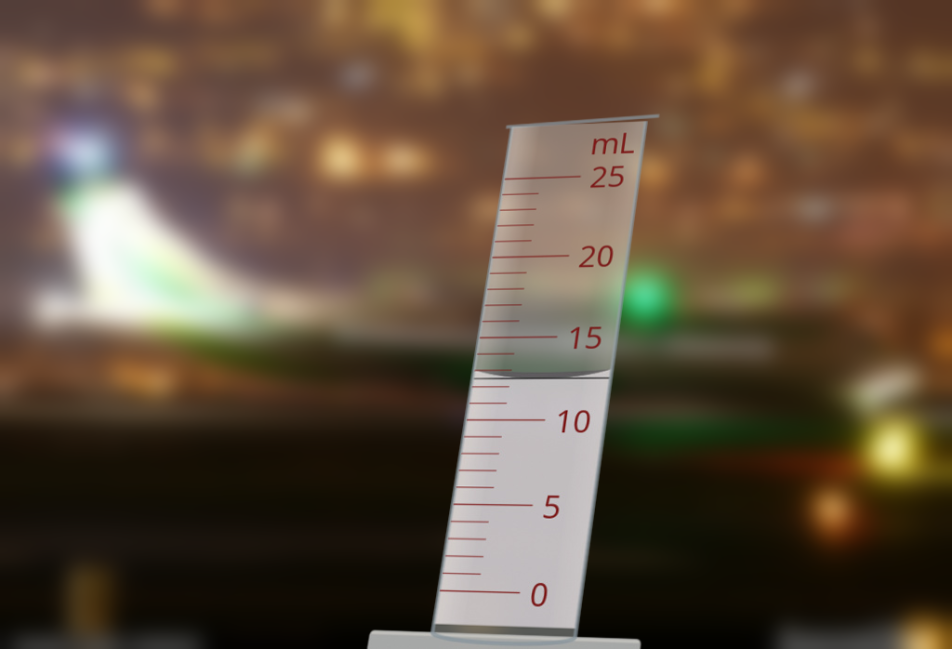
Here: 12.5mL
